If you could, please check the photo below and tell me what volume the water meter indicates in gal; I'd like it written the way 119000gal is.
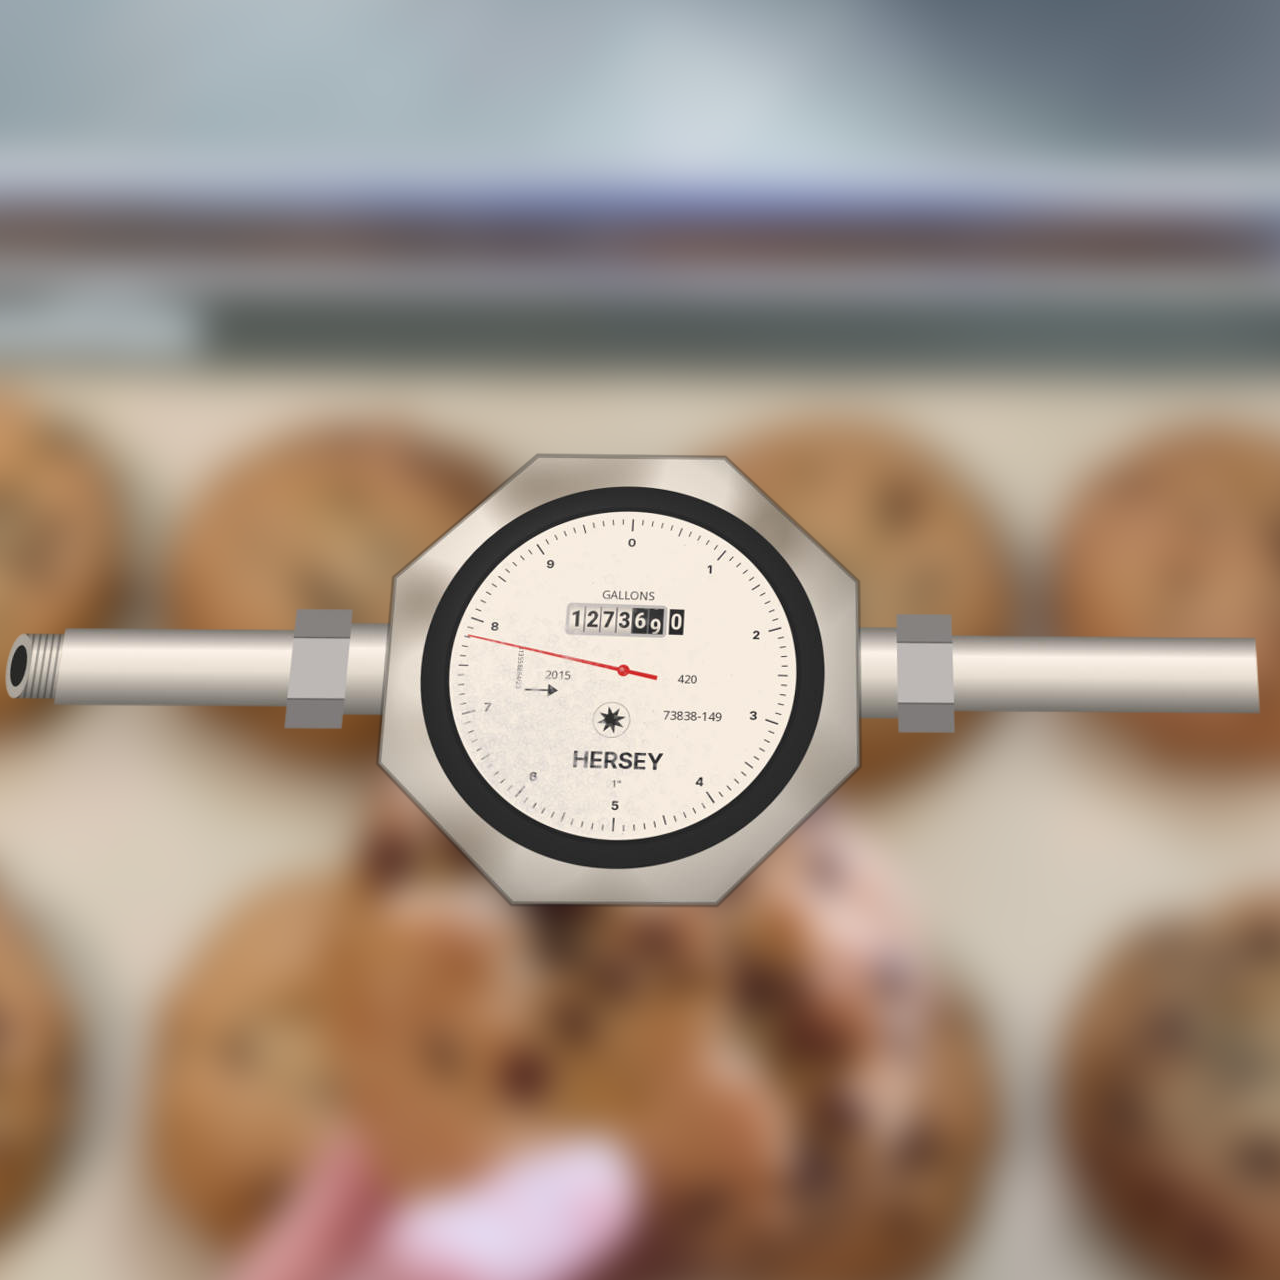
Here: 1273687.8gal
